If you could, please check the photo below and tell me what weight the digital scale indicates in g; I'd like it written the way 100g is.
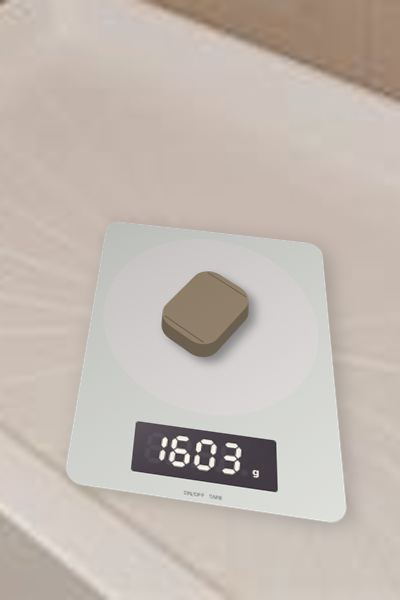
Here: 1603g
